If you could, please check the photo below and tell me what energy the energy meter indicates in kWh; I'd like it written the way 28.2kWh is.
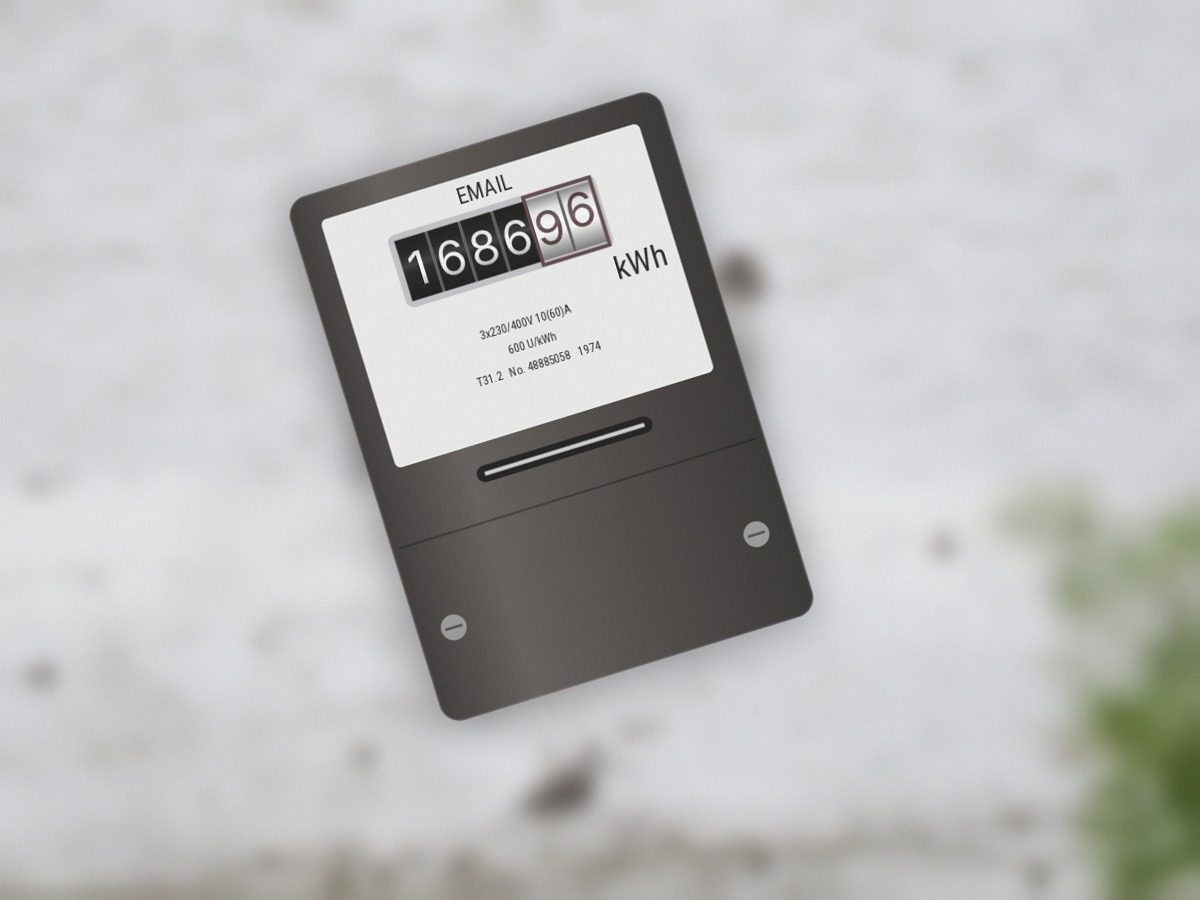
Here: 1686.96kWh
